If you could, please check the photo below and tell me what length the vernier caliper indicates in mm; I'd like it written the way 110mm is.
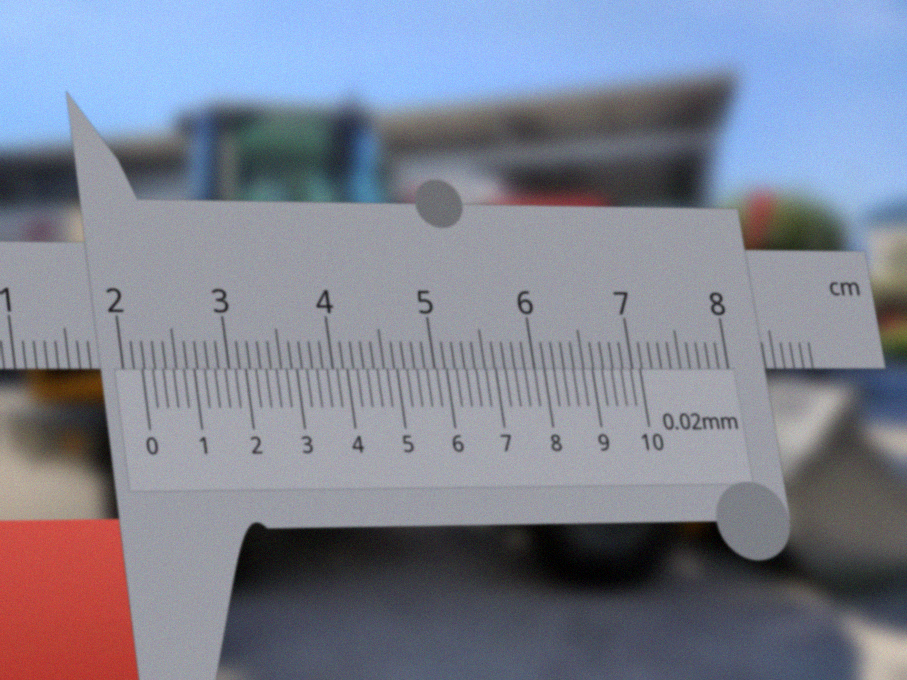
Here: 21.8mm
